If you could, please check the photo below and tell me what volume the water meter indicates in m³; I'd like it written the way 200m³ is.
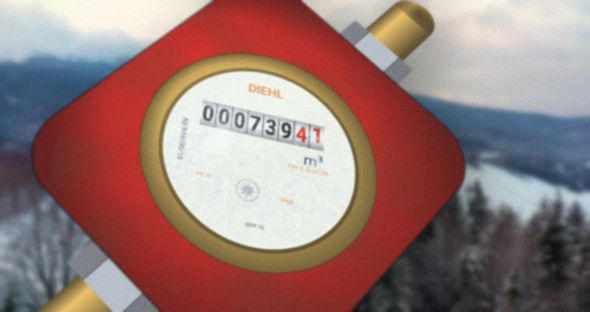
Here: 739.41m³
